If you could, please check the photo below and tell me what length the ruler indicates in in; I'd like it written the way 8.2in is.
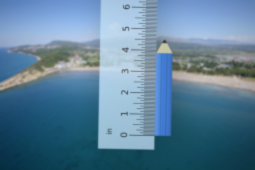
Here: 4.5in
